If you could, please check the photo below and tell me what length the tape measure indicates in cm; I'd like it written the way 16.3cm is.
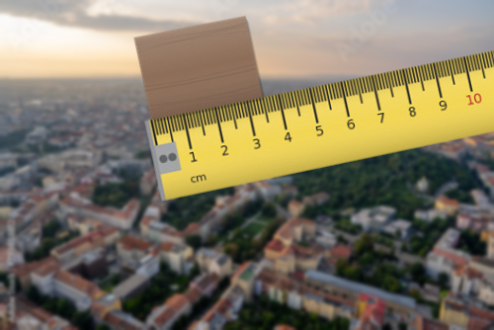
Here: 3.5cm
